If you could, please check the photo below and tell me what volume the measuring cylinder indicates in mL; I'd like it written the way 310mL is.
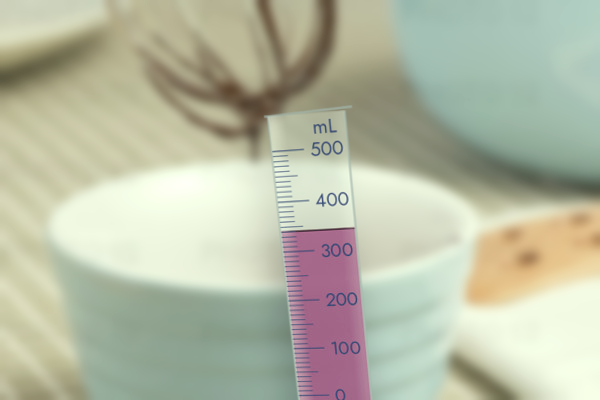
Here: 340mL
